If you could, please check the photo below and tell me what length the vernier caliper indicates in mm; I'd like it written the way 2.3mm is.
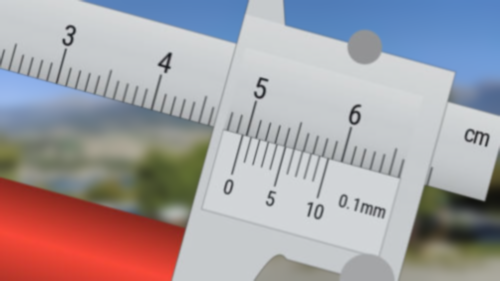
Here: 49.6mm
